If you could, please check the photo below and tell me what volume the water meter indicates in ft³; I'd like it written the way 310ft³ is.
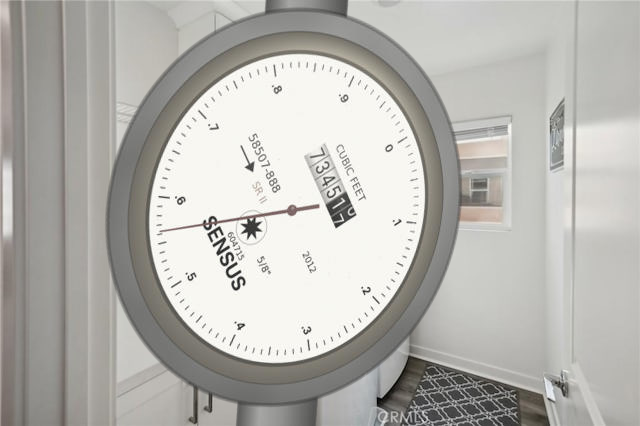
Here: 734516.56ft³
